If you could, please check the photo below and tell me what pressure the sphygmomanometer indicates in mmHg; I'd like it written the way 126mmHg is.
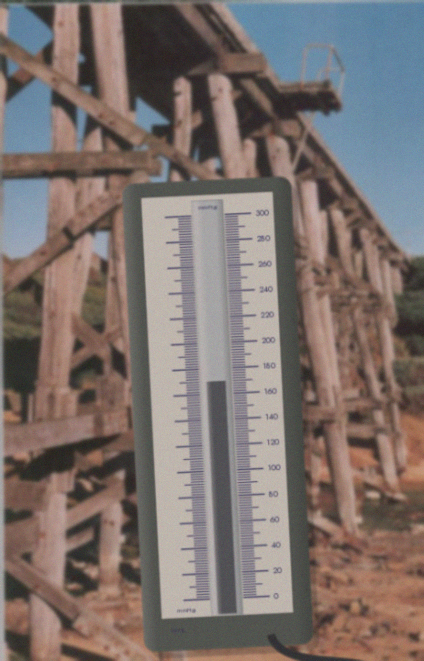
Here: 170mmHg
